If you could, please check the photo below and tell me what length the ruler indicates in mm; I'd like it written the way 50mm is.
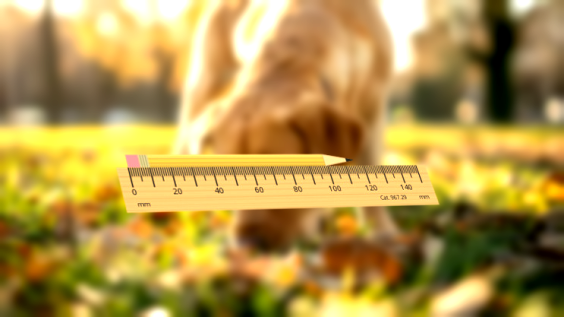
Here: 115mm
